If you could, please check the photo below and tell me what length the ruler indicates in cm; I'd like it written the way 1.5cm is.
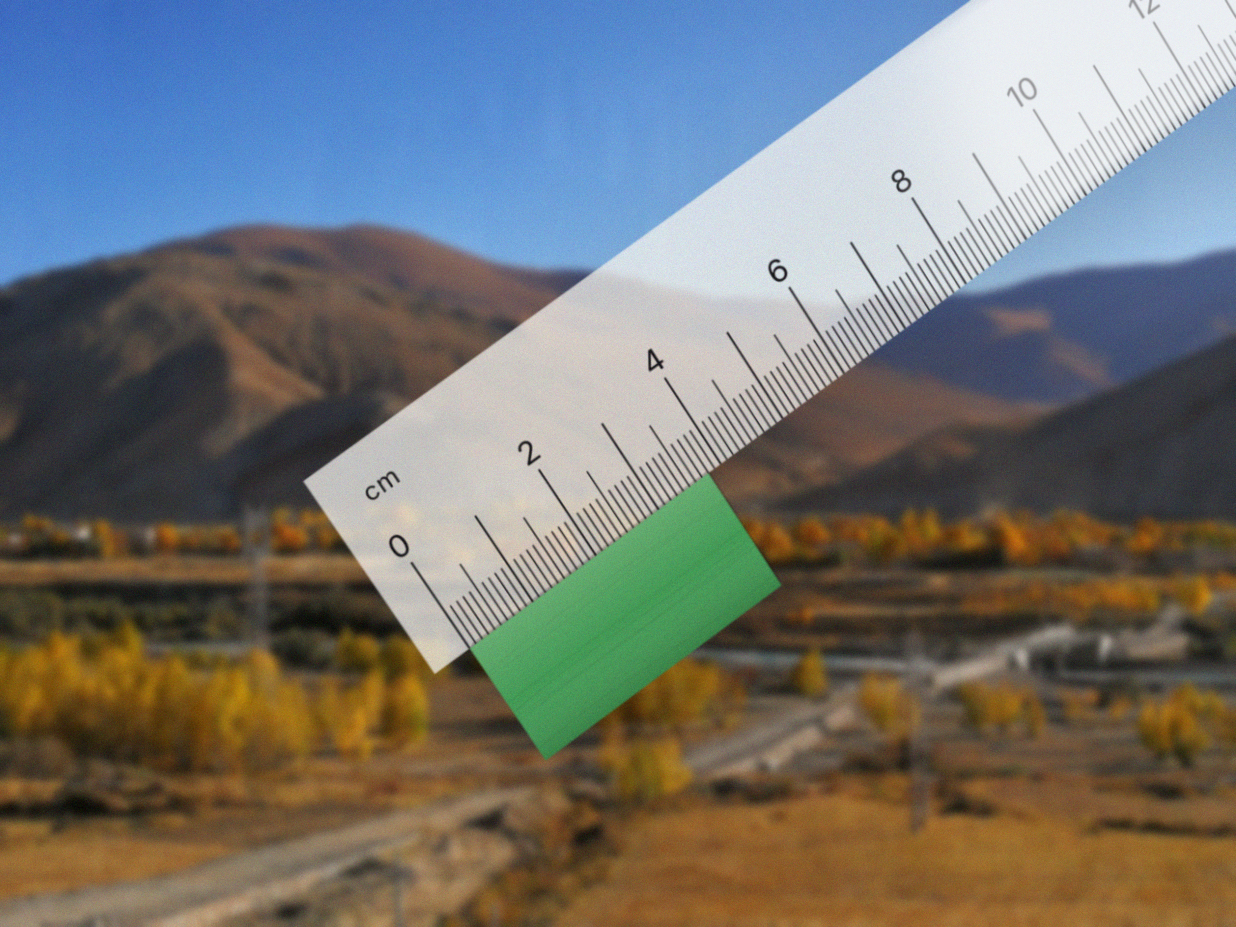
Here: 3.8cm
